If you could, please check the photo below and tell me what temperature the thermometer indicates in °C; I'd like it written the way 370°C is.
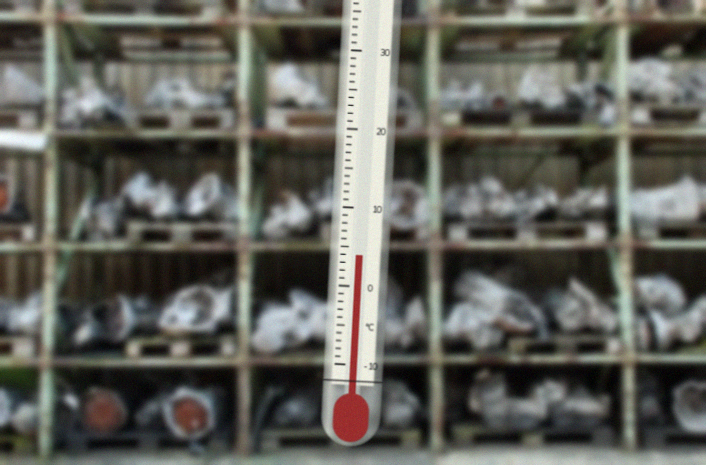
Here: 4°C
